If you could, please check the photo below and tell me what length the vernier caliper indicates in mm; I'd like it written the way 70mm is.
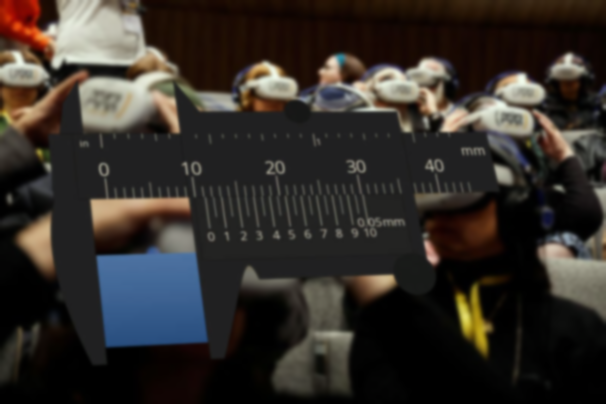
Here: 11.2mm
